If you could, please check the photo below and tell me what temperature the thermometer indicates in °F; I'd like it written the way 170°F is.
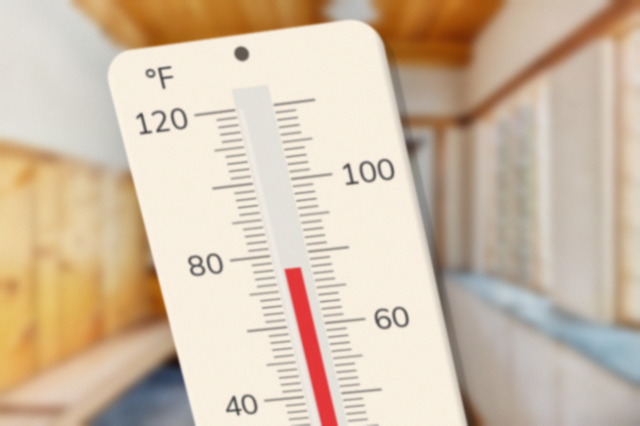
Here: 76°F
